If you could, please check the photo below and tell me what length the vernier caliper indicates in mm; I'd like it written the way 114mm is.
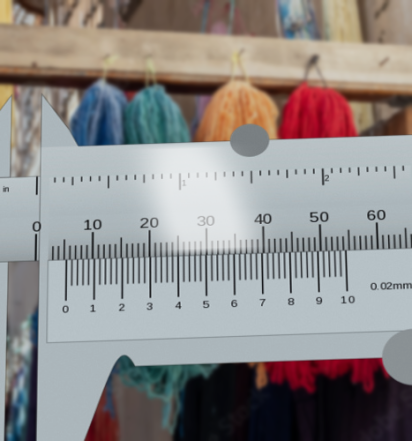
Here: 5.4mm
